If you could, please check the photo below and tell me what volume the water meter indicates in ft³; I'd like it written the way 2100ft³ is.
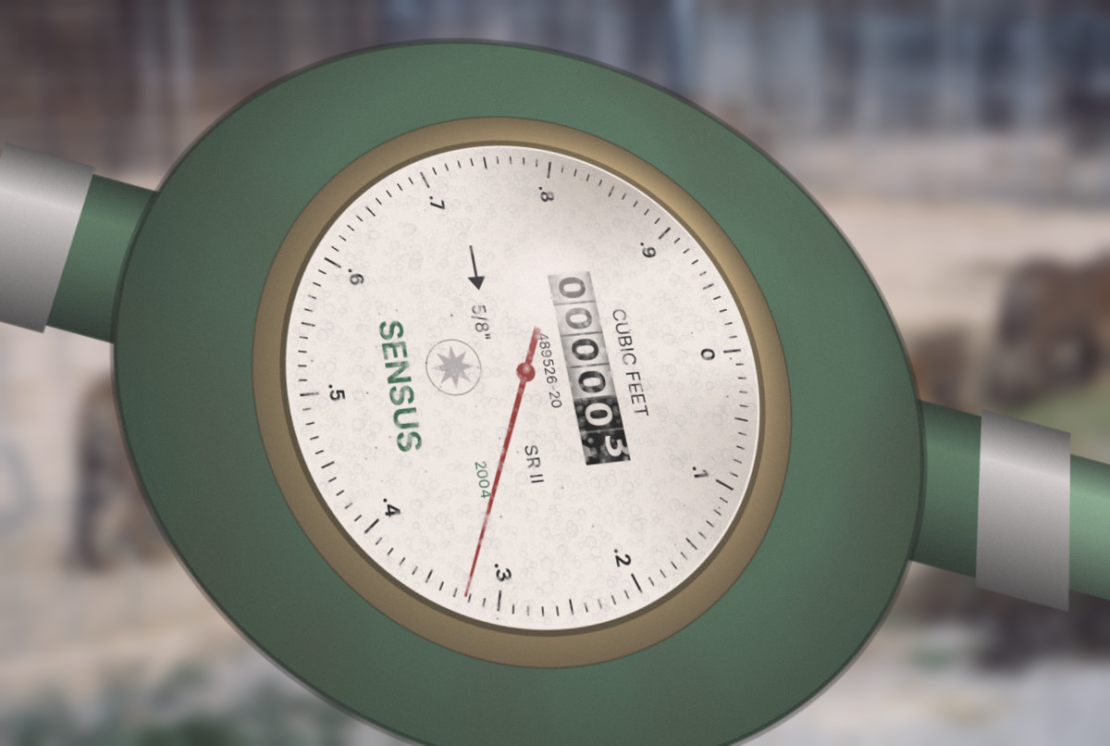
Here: 3.32ft³
